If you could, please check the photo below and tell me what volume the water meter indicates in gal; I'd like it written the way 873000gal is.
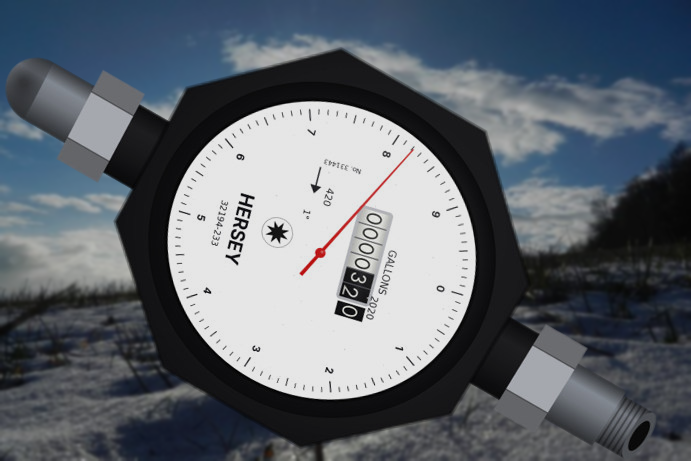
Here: 318.2gal
